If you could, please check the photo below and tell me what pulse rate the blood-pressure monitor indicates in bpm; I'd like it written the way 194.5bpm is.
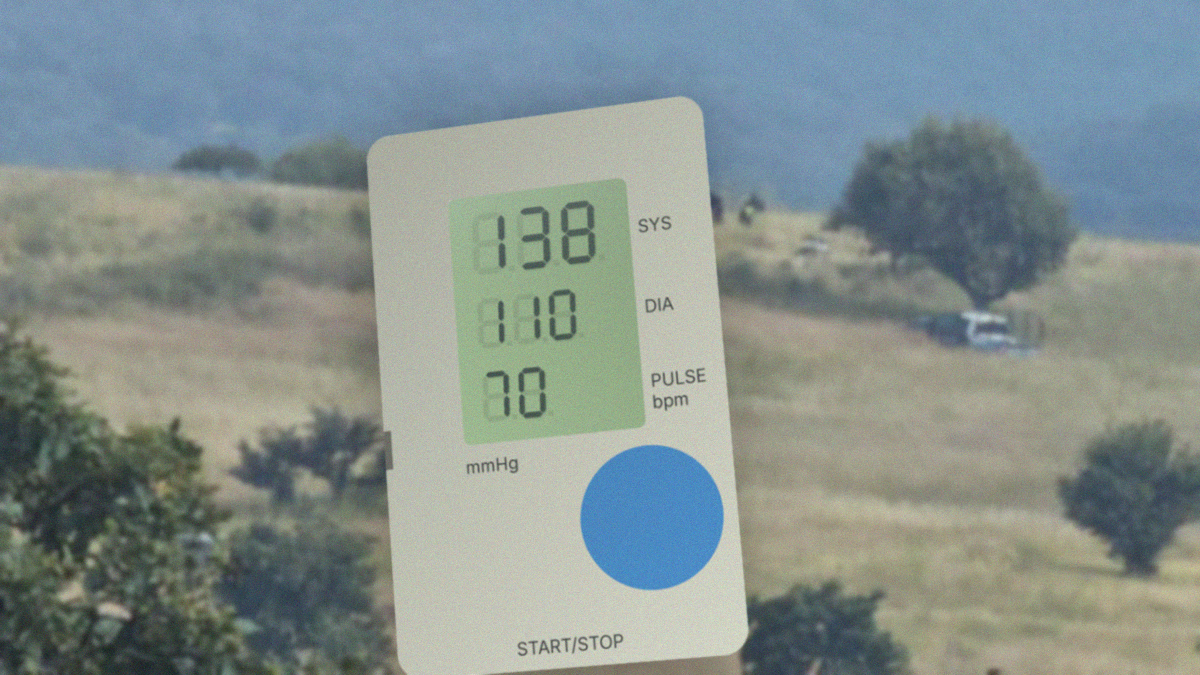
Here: 70bpm
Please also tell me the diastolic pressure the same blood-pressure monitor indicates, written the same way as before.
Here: 110mmHg
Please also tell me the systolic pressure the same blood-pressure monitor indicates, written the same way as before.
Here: 138mmHg
